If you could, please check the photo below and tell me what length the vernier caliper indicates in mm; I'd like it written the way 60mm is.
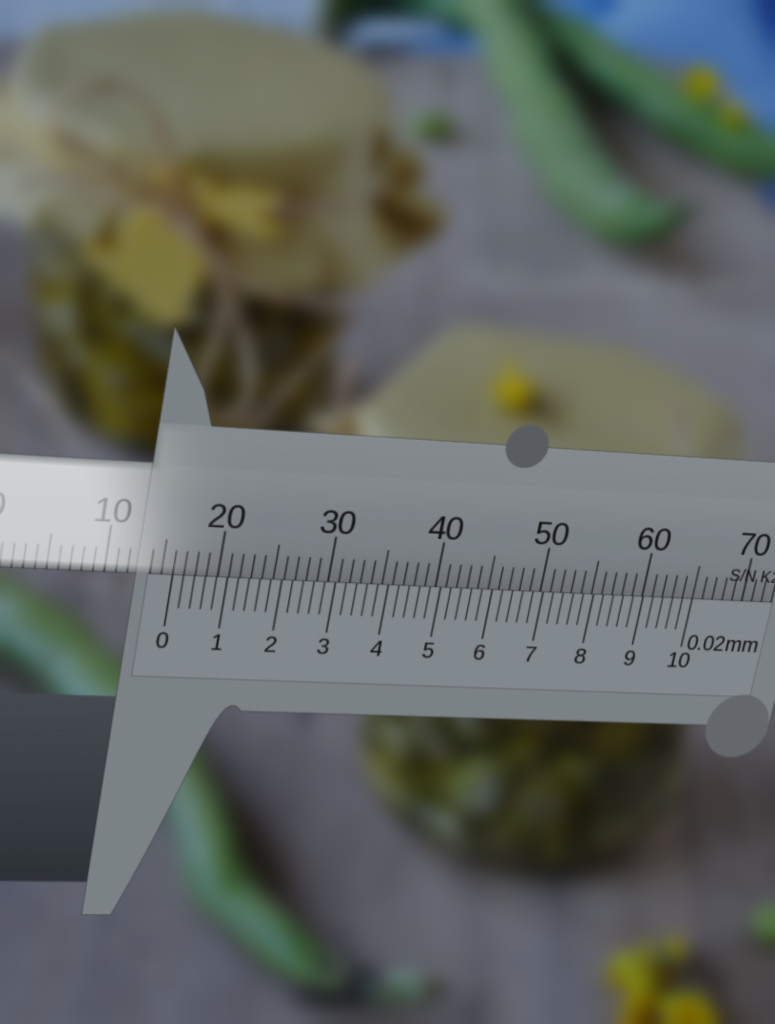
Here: 16.0mm
